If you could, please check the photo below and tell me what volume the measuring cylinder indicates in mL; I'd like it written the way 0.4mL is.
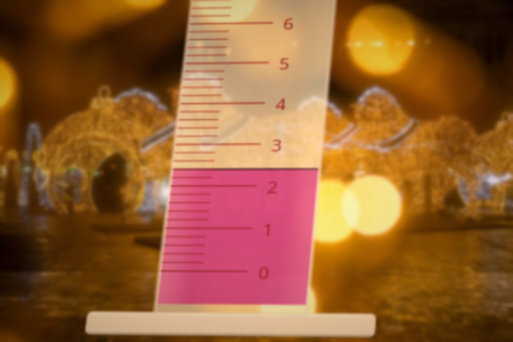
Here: 2.4mL
